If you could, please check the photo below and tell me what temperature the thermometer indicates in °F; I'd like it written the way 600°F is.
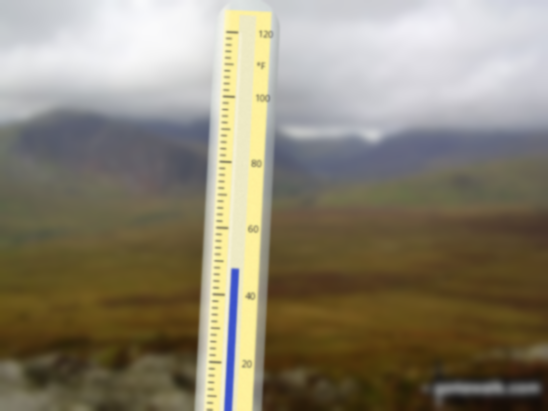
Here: 48°F
